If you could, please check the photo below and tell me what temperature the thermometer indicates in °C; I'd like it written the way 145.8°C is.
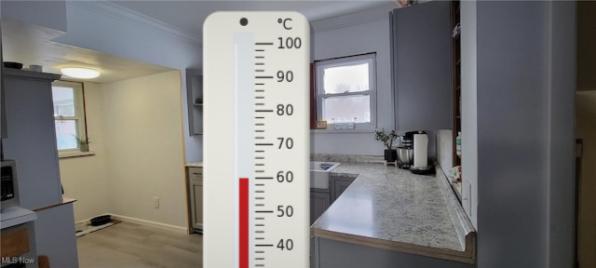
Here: 60°C
